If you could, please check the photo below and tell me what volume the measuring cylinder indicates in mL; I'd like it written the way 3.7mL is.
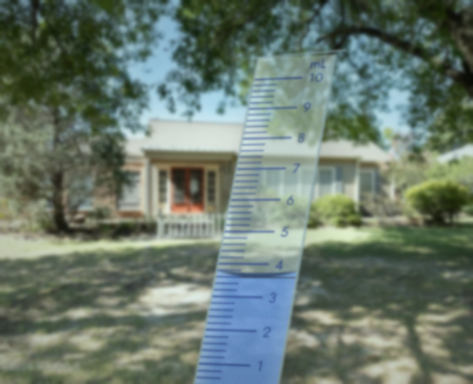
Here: 3.6mL
